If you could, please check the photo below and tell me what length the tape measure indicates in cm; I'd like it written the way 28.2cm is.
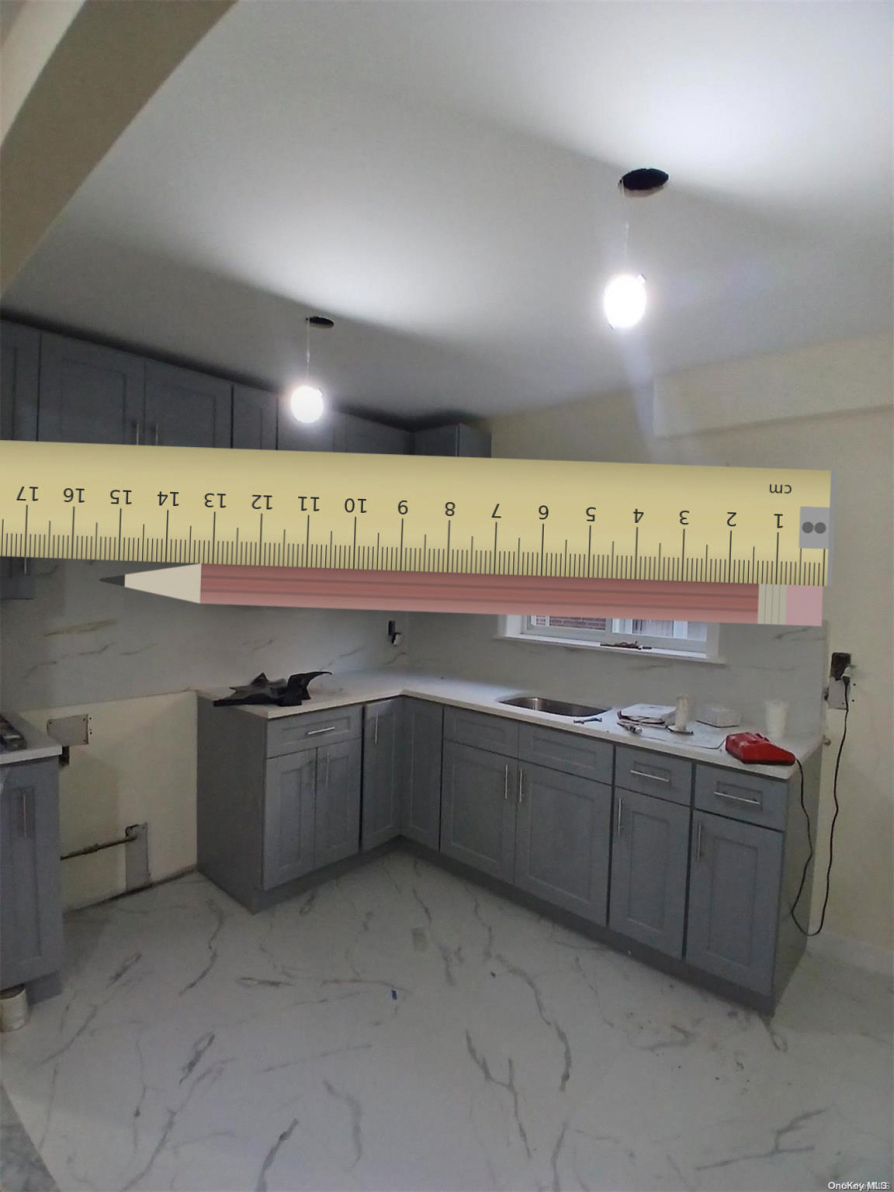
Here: 15.4cm
